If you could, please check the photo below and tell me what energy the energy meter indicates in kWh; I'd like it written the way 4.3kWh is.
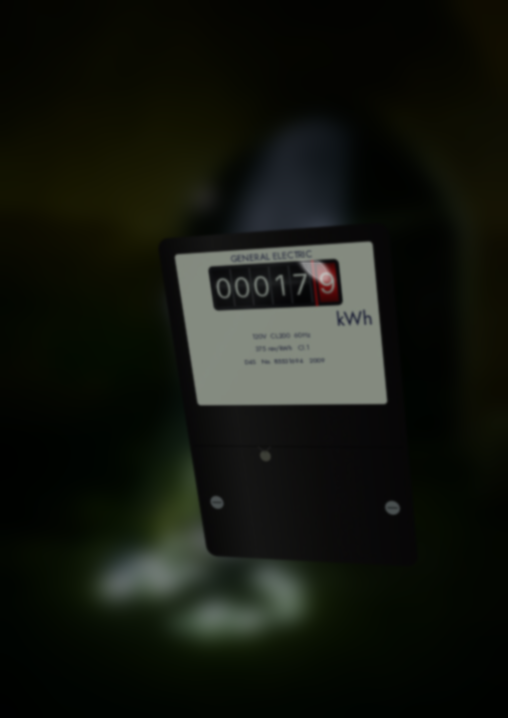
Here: 17.9kWh
